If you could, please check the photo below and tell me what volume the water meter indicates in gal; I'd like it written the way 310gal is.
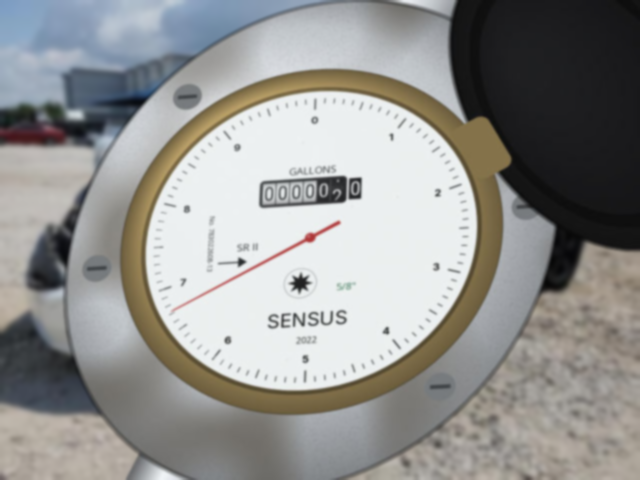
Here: 16.7gal
